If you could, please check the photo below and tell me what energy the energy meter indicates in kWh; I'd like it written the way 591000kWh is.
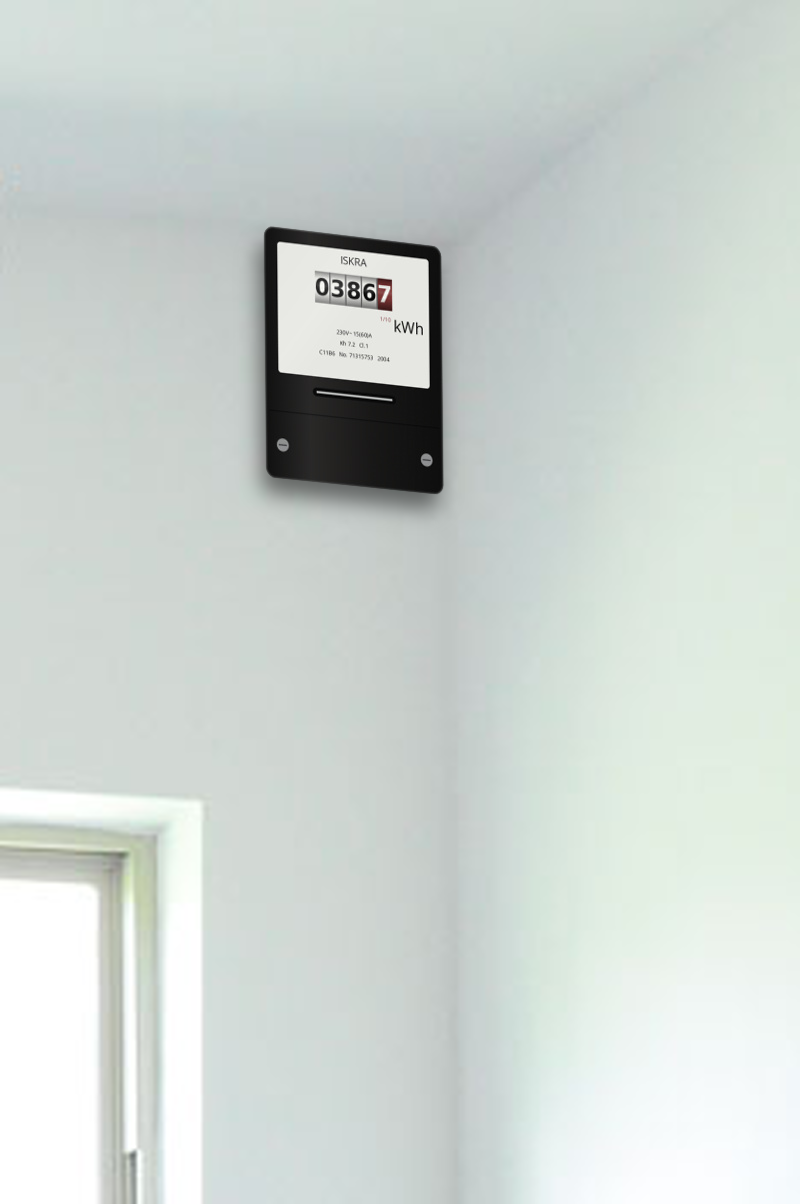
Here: 386.7kWh
